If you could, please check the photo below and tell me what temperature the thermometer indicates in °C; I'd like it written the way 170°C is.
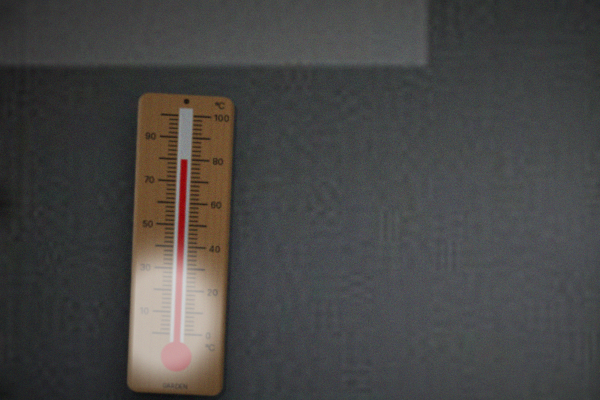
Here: 80°C
